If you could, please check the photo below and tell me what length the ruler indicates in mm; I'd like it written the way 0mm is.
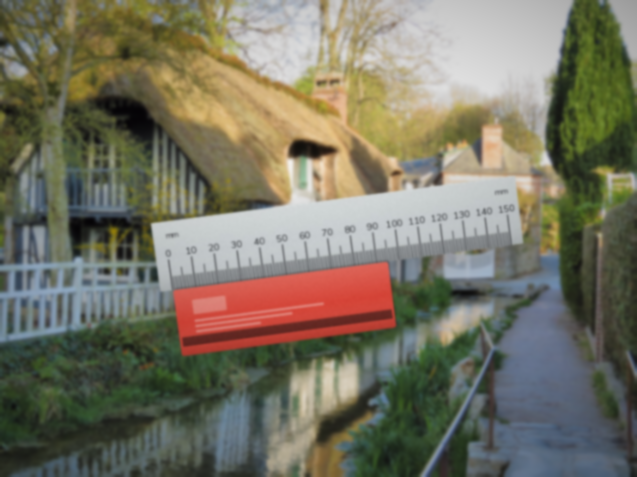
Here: 95mm
